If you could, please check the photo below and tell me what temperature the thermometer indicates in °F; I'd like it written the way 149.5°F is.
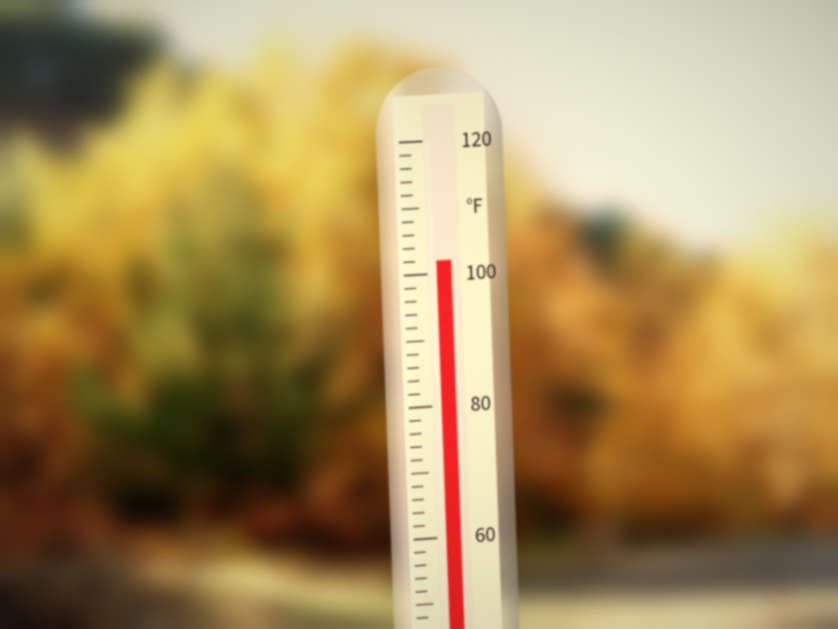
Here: 102°F
